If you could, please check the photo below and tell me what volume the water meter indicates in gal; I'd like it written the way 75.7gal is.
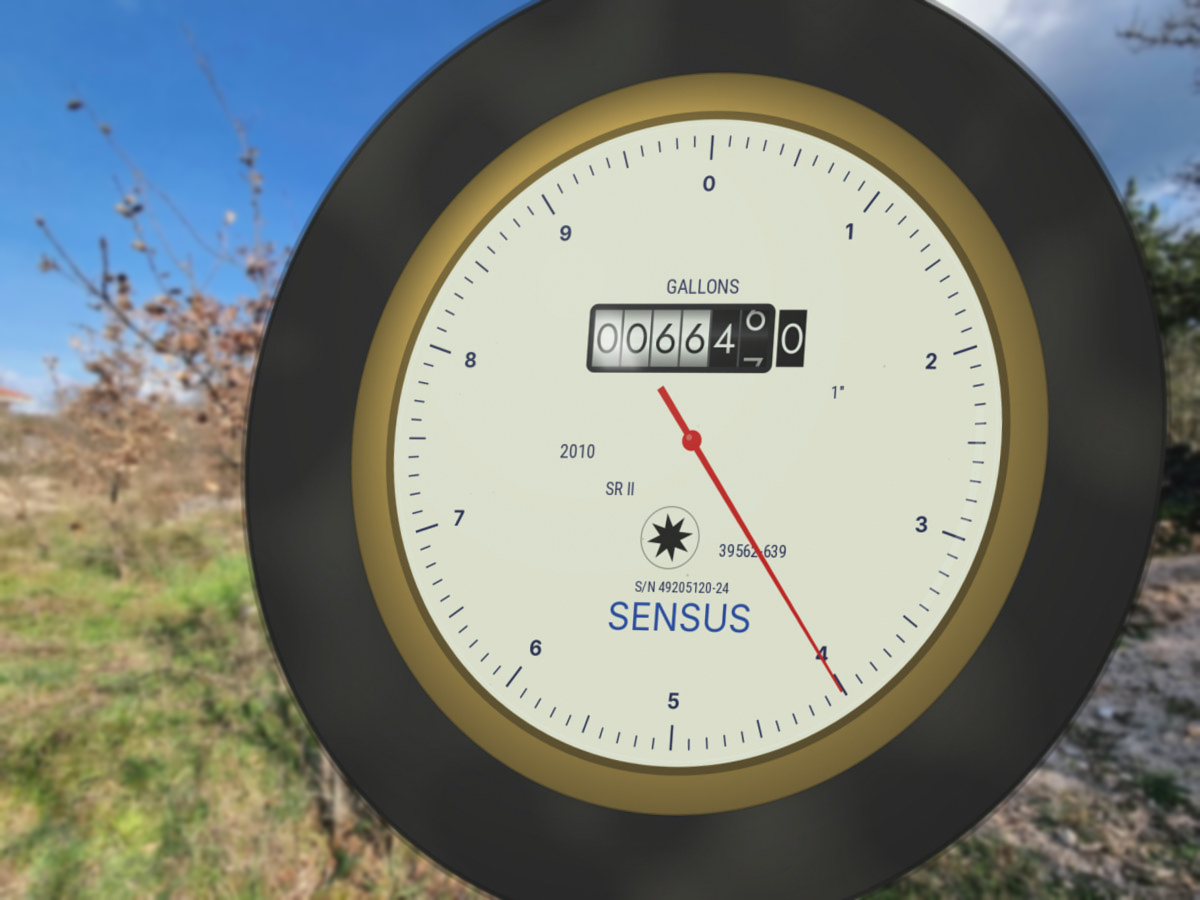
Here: 66464.0gal
